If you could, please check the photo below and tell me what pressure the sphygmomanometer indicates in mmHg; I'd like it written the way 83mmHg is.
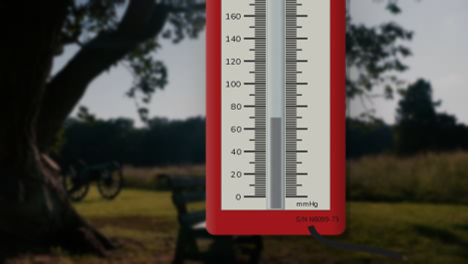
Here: 70mmHg
